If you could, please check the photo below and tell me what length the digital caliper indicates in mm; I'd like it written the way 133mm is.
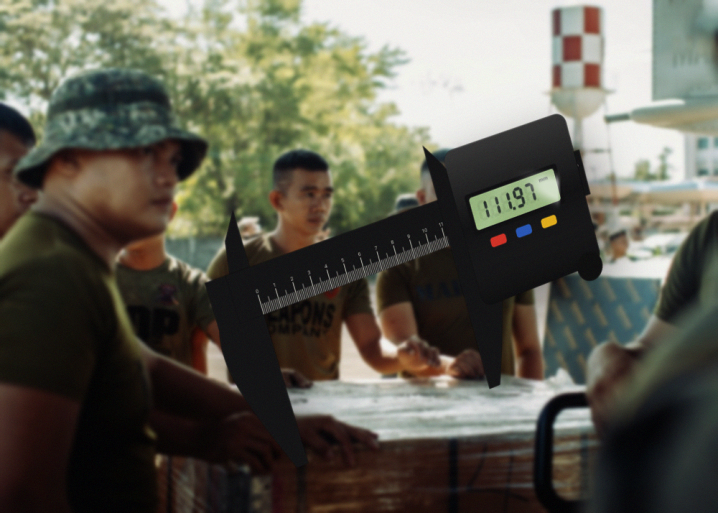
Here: 111.97mm
